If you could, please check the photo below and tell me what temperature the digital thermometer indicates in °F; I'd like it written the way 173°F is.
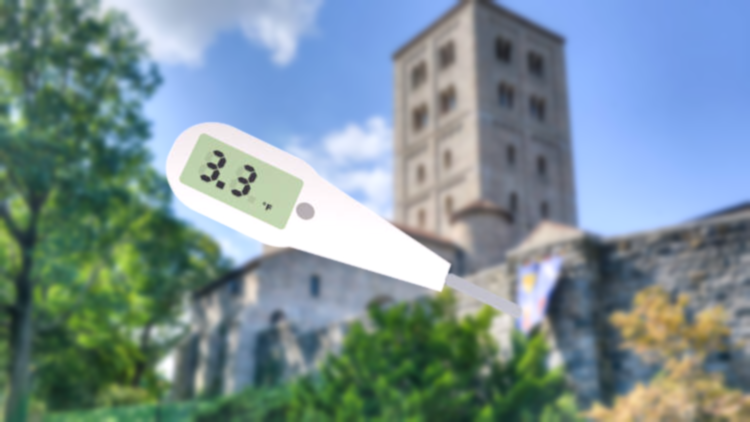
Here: 3.3°F
